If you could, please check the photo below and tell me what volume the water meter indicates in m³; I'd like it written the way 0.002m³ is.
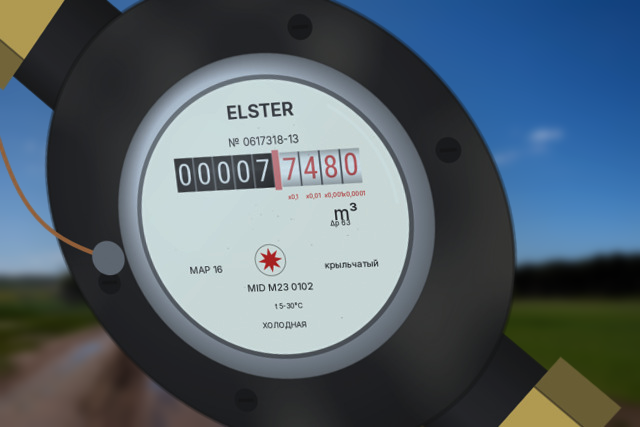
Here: 7.7480m³
